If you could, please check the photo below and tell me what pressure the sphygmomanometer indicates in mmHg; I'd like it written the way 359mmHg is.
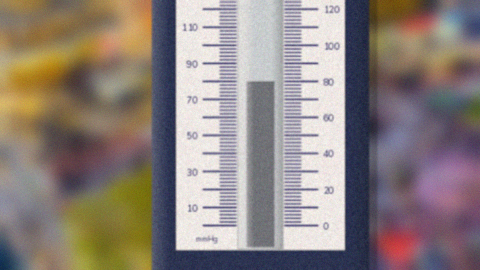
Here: 80mmHg
